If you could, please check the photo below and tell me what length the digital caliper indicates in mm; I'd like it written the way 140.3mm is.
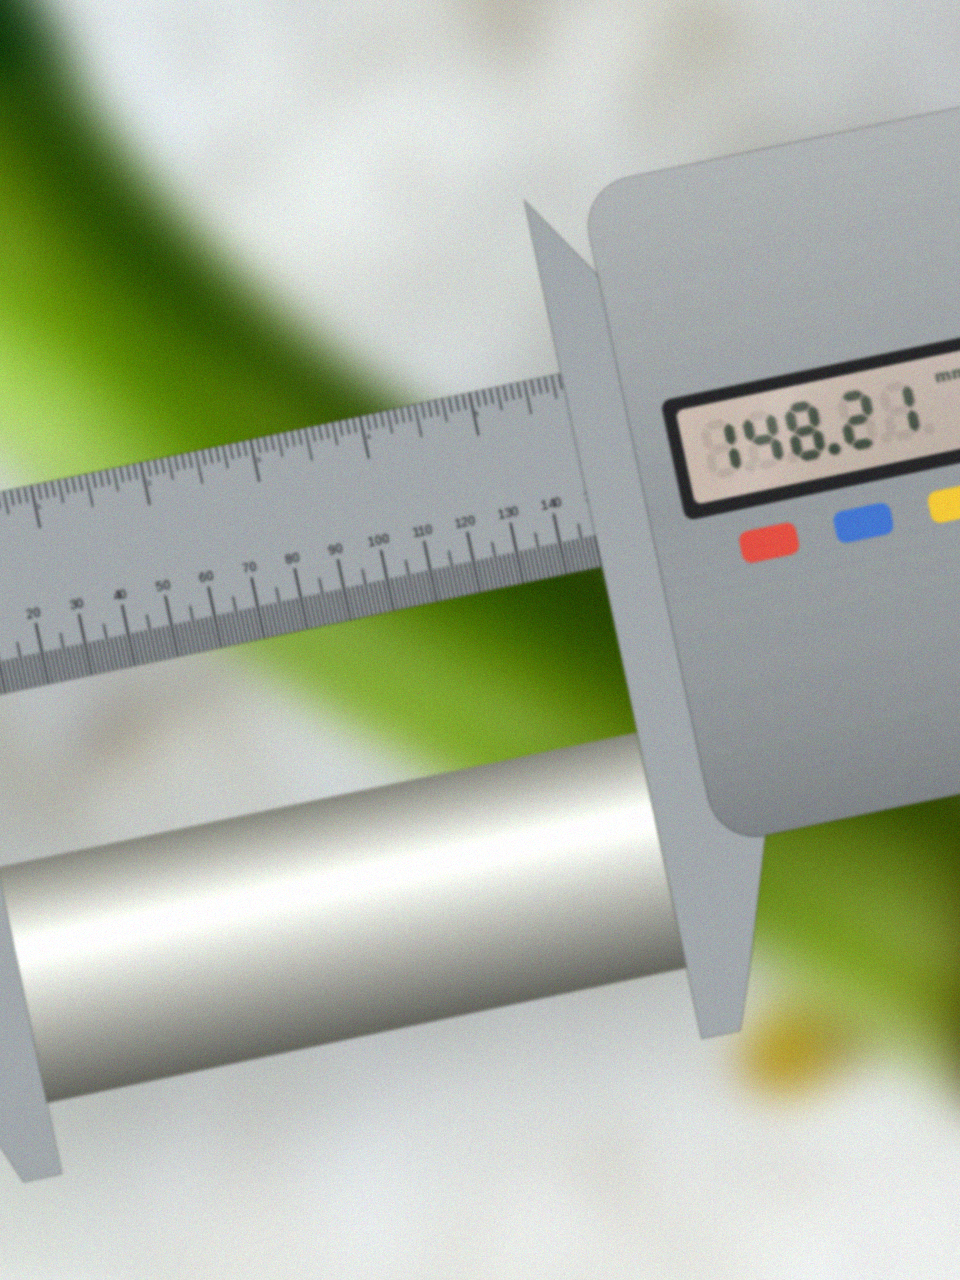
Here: 148.21mm
